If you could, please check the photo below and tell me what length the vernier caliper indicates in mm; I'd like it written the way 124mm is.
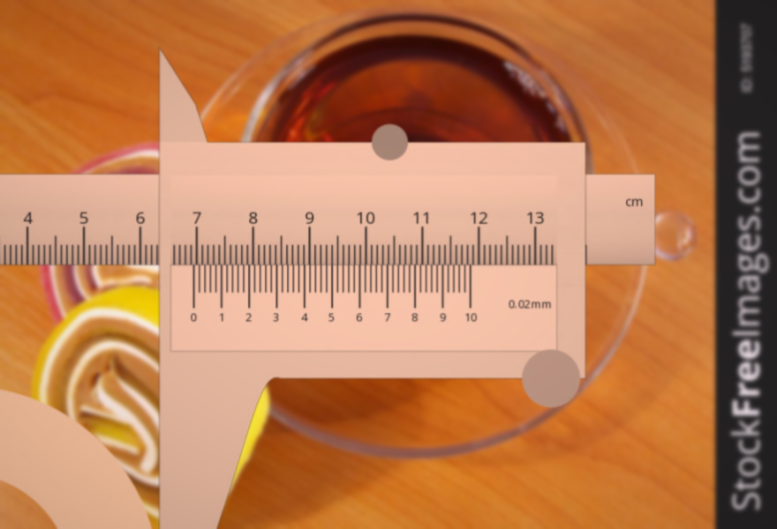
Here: 69.5mm
